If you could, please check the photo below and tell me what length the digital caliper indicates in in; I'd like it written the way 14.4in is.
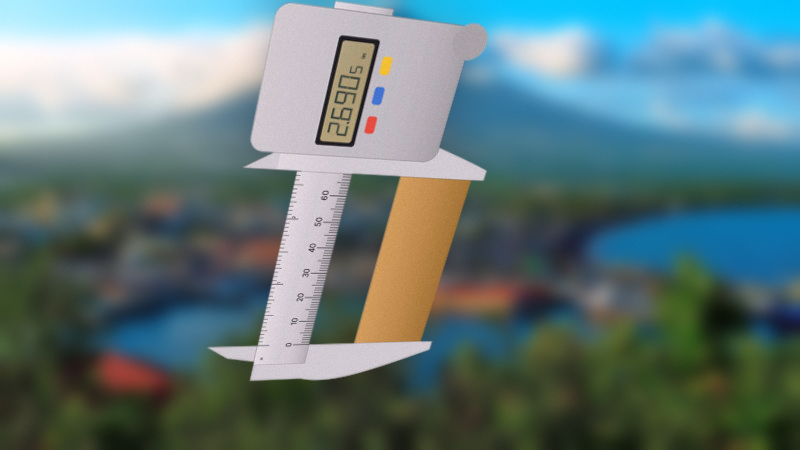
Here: 2.6905in
